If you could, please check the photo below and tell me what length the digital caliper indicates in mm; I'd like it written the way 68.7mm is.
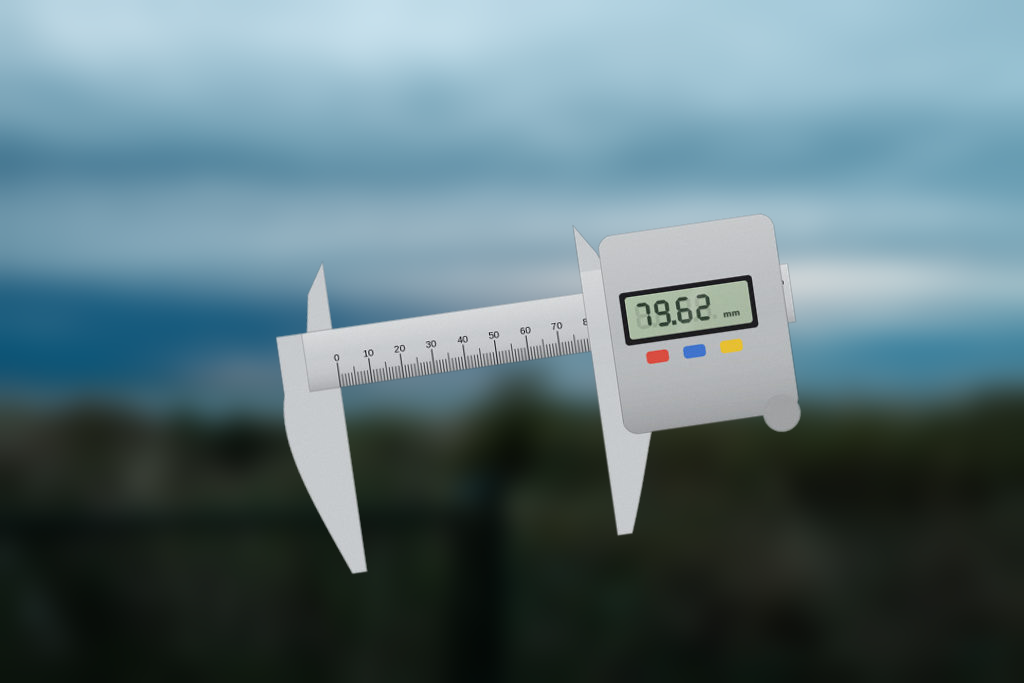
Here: 79.62mm
